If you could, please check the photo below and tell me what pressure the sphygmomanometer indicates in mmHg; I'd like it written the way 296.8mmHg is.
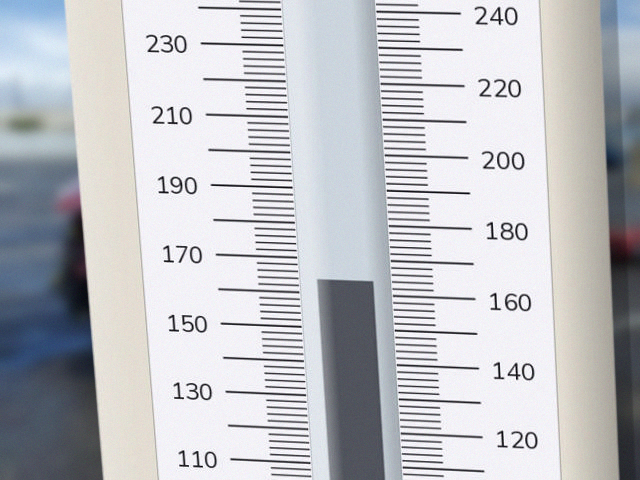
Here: 164mmHg
